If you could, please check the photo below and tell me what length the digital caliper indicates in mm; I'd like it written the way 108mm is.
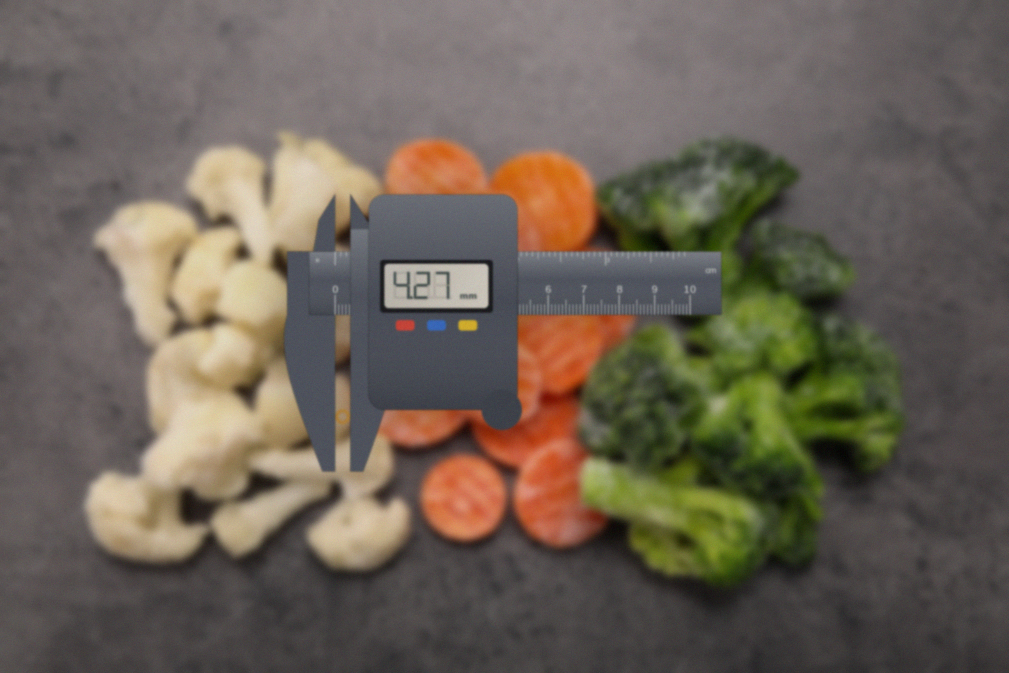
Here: 4.27mm
